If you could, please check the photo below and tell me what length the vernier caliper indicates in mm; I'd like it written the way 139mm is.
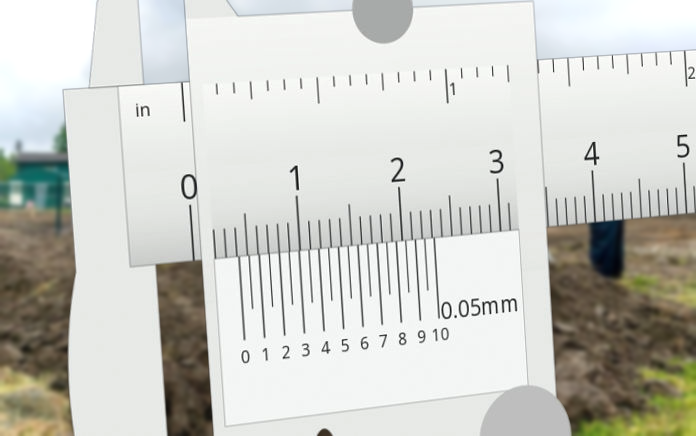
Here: 4.2mm
